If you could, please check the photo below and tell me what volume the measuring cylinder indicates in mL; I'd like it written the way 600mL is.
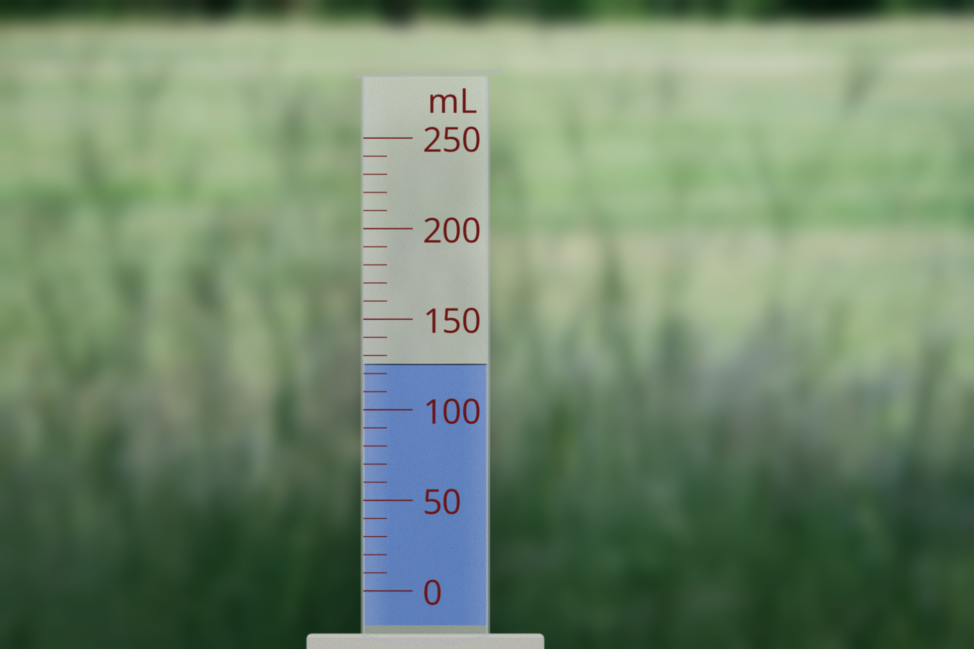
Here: 125mL
